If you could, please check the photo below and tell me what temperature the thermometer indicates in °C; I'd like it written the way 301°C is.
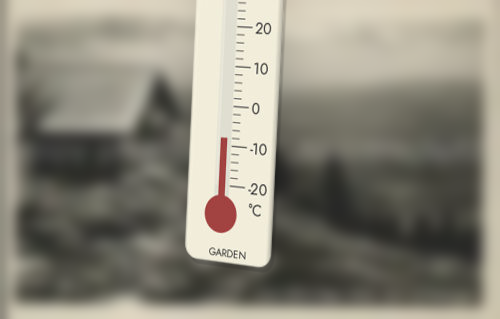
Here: -8°C
